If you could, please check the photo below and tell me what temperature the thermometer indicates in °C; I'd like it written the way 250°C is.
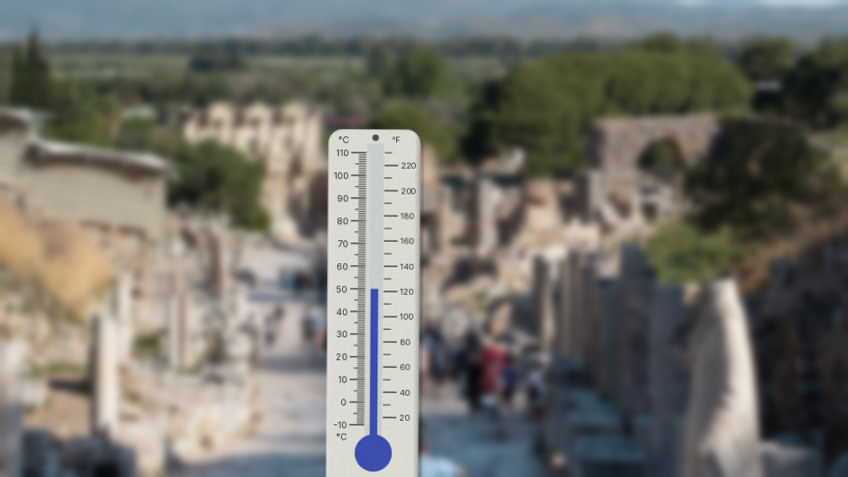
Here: 50°C
